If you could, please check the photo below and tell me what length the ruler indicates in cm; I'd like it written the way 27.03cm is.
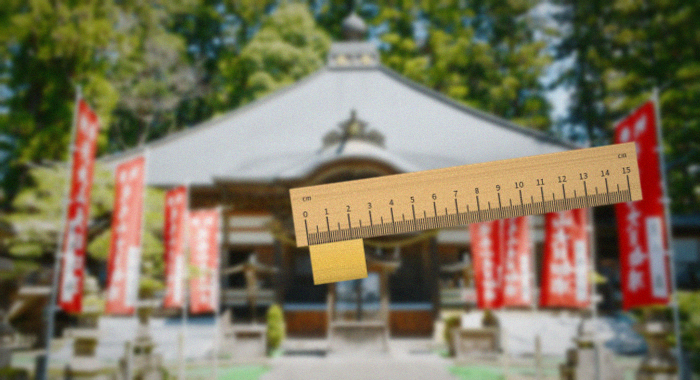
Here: 2.5cm
